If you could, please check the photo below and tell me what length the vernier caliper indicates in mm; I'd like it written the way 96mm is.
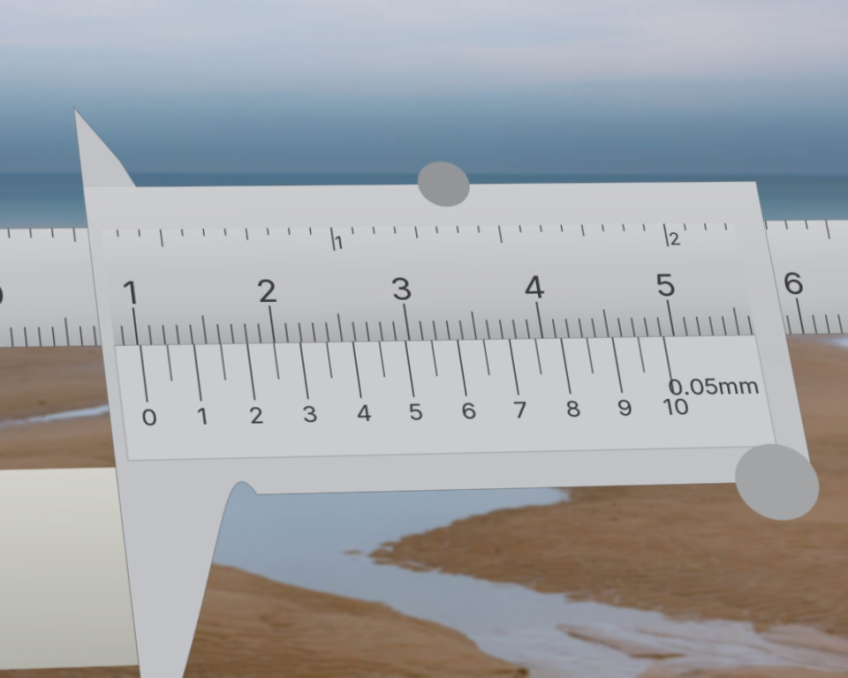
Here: 10.2mm
